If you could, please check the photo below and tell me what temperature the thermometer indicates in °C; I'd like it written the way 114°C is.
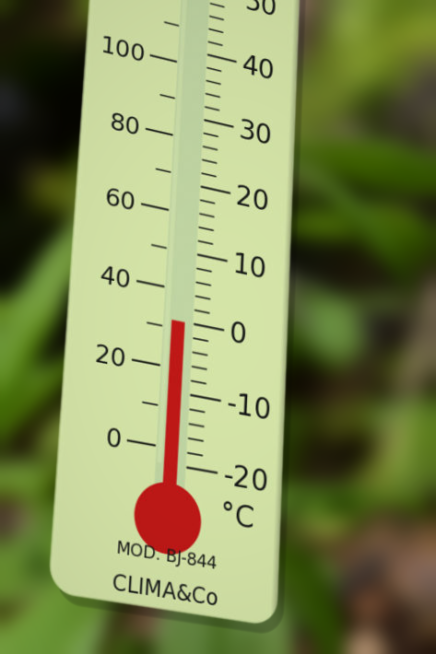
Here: 0°C
